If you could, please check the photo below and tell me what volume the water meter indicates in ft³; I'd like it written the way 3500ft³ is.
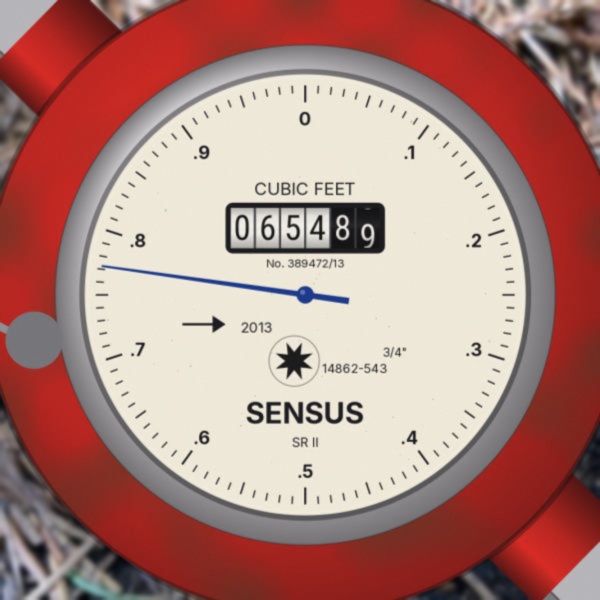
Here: 65488.77ft³
